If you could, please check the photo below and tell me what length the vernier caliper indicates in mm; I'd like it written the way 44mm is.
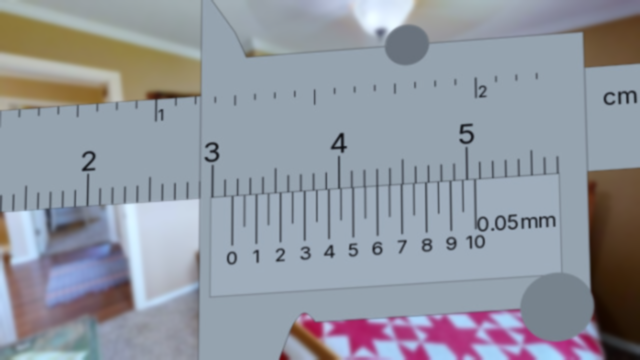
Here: 31.6mm
